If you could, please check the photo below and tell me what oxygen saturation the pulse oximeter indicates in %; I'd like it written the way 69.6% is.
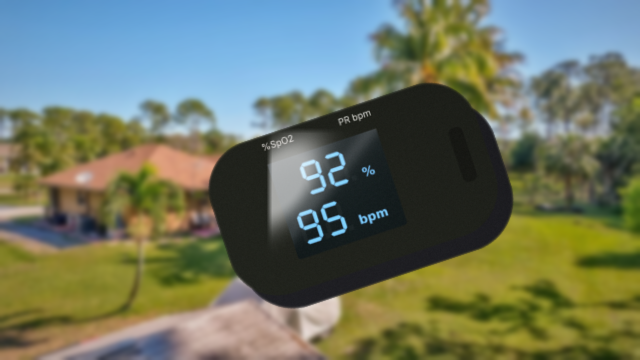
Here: 92%
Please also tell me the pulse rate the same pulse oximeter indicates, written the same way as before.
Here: 95bpm
